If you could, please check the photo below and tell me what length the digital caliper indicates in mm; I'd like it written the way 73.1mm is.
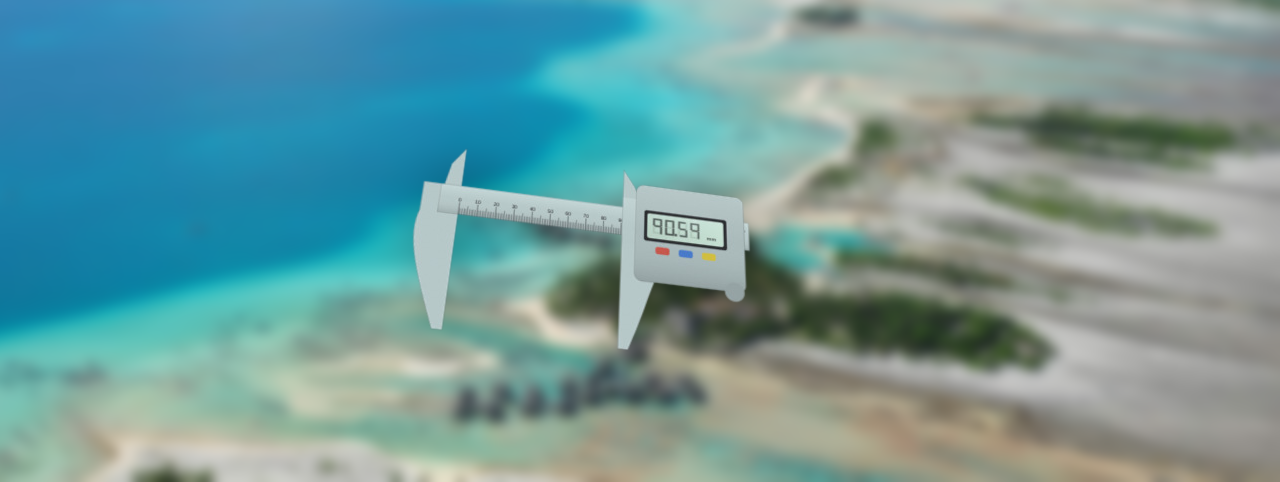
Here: 90.59mm
